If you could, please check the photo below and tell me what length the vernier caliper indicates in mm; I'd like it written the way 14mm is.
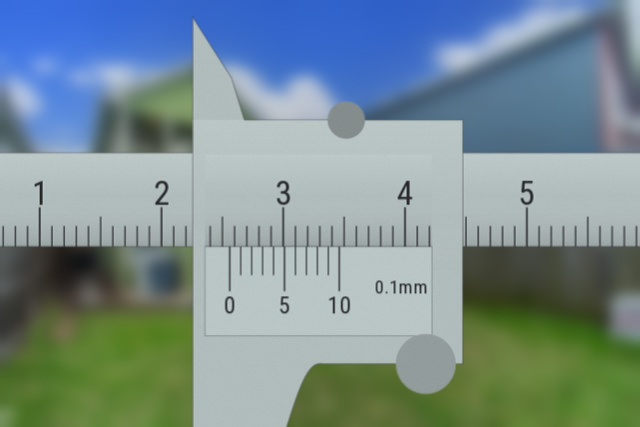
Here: 25.6mm
